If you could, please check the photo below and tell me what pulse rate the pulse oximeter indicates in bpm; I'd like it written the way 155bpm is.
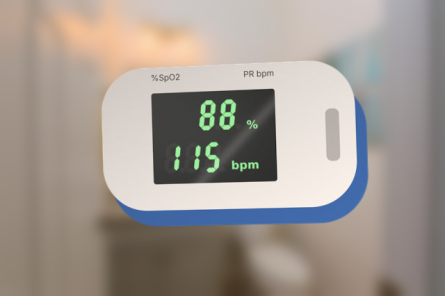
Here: 115bpm
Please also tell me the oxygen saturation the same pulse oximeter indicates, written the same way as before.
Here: 88%
